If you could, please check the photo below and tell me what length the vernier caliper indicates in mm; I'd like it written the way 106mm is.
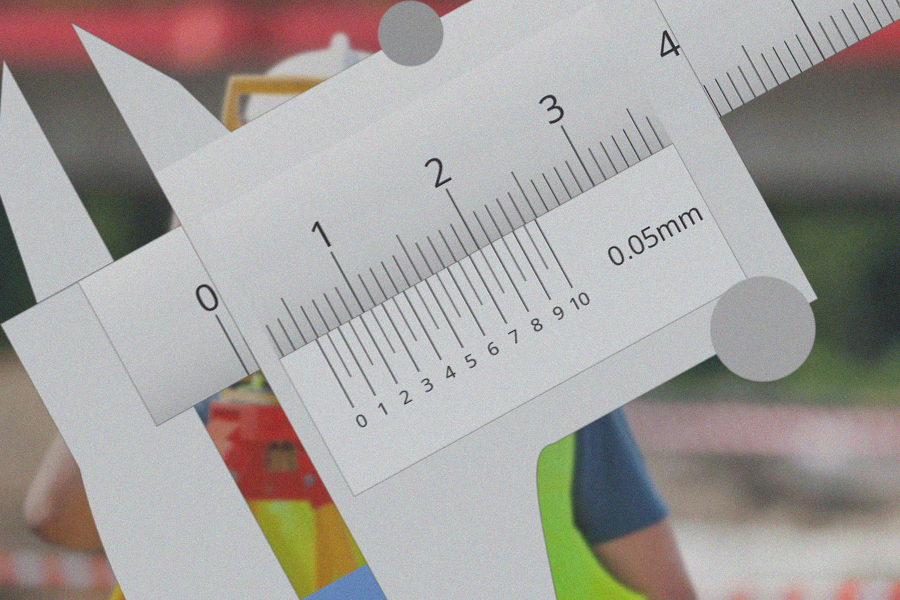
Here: 5.8mm
